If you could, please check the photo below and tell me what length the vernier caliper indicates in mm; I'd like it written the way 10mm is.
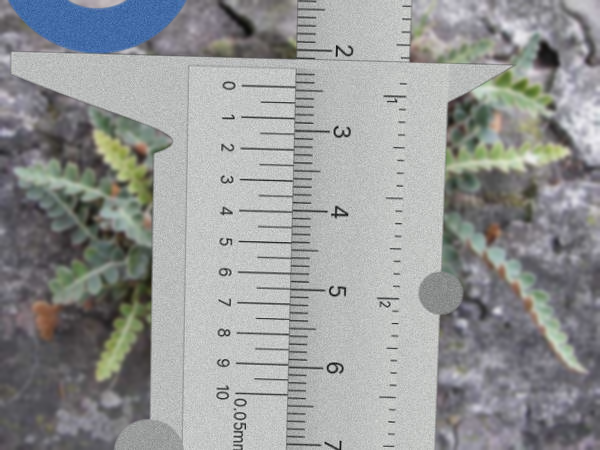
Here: 24.6mm
